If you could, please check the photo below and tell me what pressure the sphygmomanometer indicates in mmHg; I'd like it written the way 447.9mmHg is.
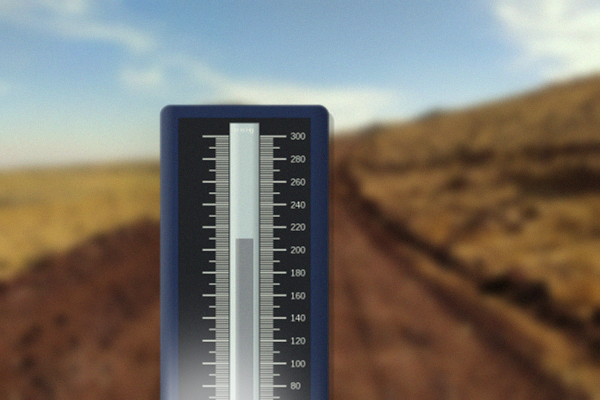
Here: 210mmHg
